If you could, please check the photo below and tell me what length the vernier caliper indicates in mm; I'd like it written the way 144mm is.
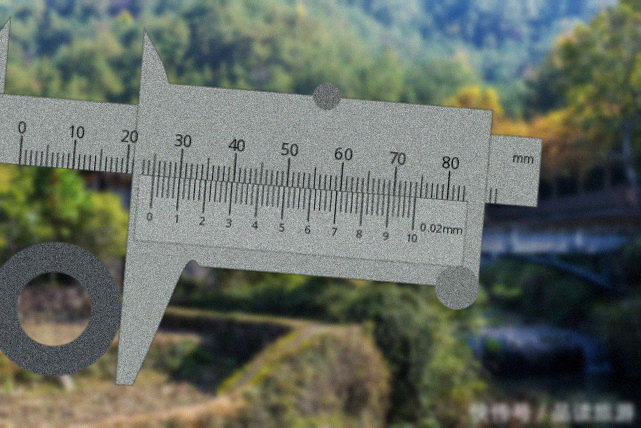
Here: 25.0mm
